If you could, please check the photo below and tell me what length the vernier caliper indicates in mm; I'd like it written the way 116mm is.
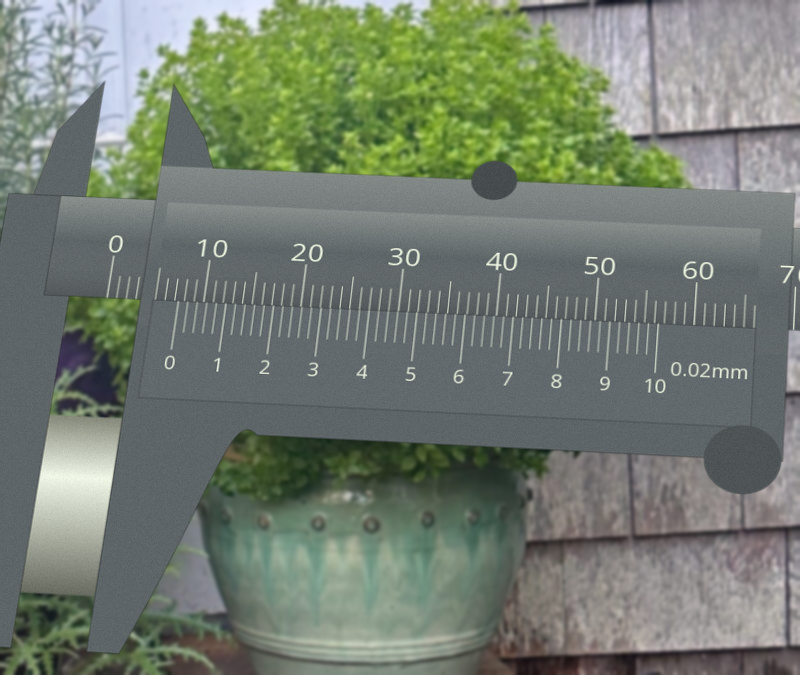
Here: 7.4mm
